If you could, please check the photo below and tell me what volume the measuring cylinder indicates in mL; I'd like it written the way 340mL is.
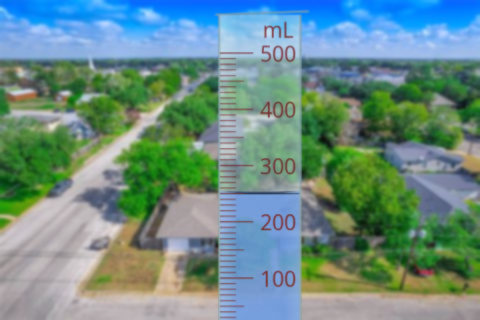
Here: 250mL
